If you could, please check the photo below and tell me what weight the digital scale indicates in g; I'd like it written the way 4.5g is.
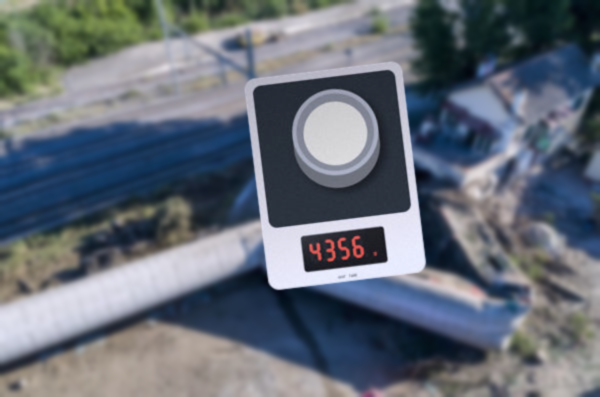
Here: 4356g
